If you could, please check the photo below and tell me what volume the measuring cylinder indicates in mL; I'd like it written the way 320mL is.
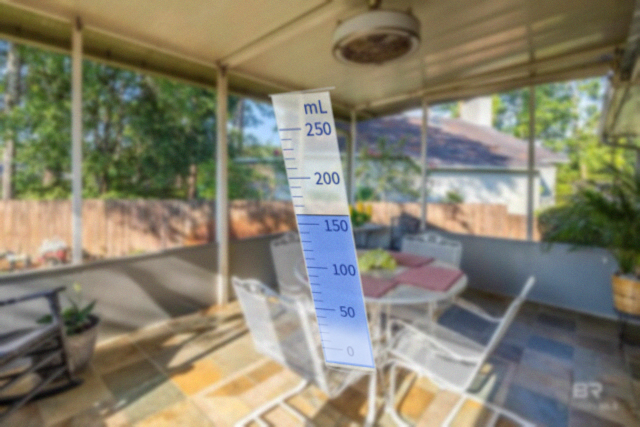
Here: 160mL
